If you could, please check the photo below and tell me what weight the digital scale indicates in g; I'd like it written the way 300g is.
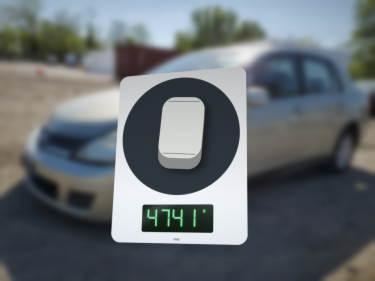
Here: 4741g
